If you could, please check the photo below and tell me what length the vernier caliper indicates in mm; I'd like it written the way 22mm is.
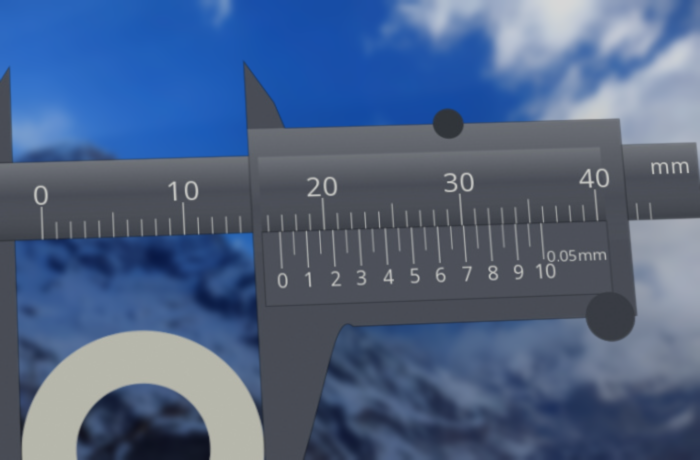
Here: 16.8mm
